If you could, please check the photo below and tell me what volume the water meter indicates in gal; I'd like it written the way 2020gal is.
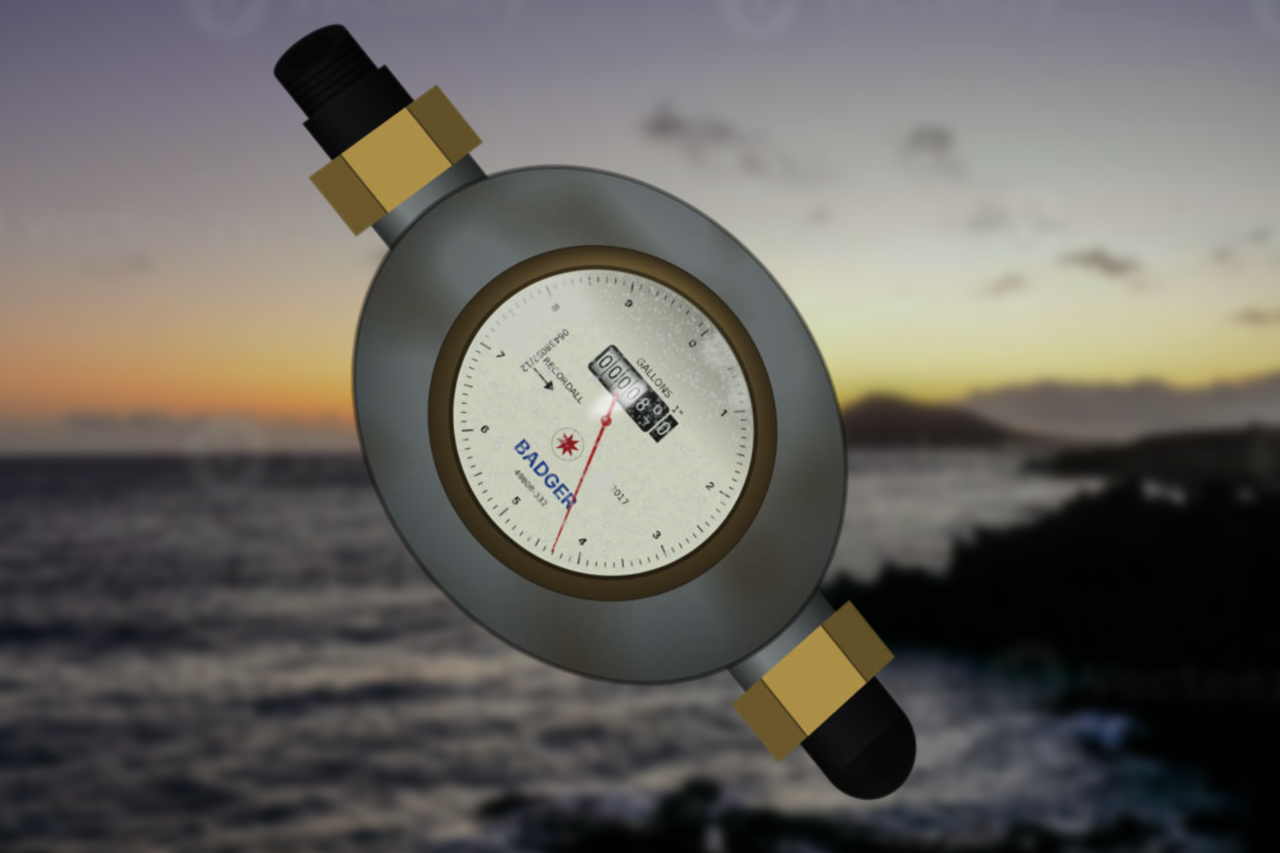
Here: 864.3gal
